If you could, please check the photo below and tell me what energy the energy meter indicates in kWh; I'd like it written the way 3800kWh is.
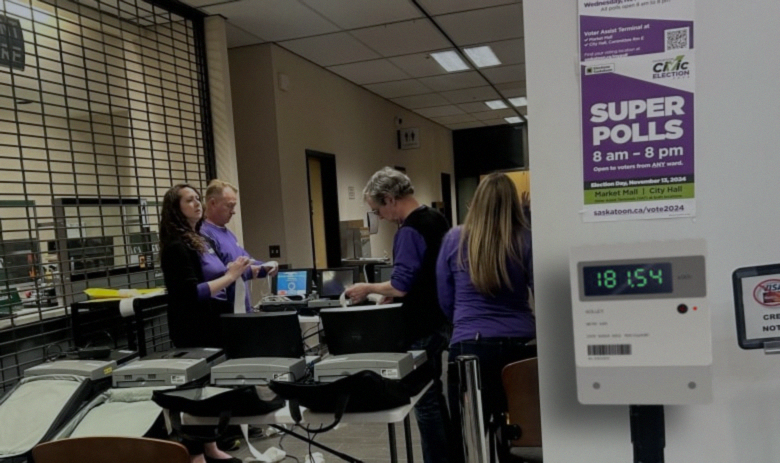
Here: 181.54kWh
